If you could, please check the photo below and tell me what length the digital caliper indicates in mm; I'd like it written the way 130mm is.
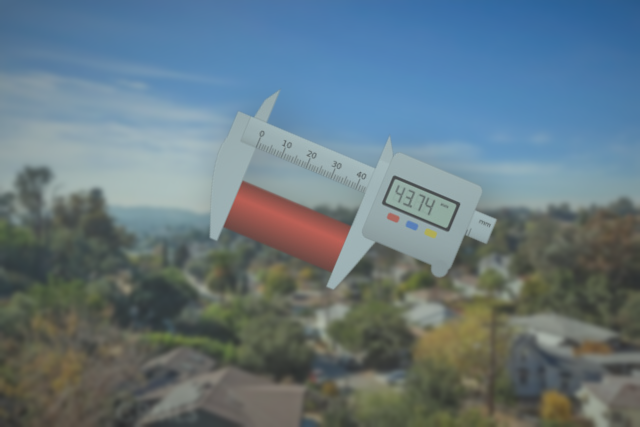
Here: 43.74mm
